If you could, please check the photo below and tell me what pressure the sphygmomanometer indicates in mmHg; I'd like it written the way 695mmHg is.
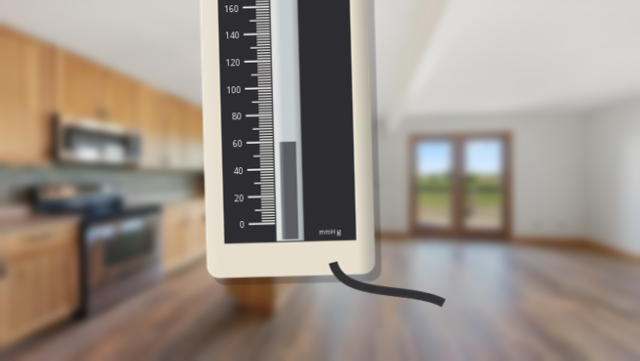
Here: 60mmHg
